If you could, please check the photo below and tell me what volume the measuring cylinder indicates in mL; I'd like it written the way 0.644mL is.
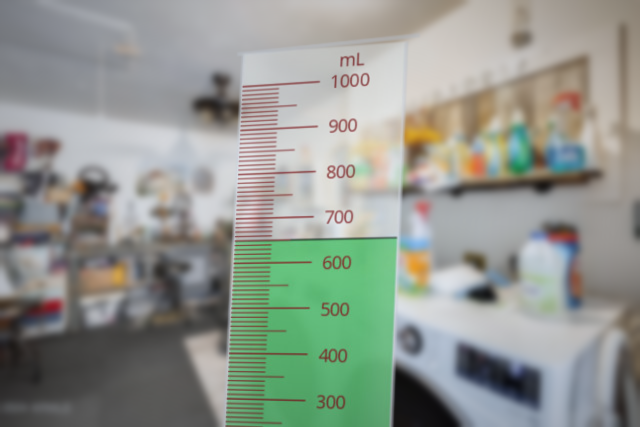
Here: 650mL
